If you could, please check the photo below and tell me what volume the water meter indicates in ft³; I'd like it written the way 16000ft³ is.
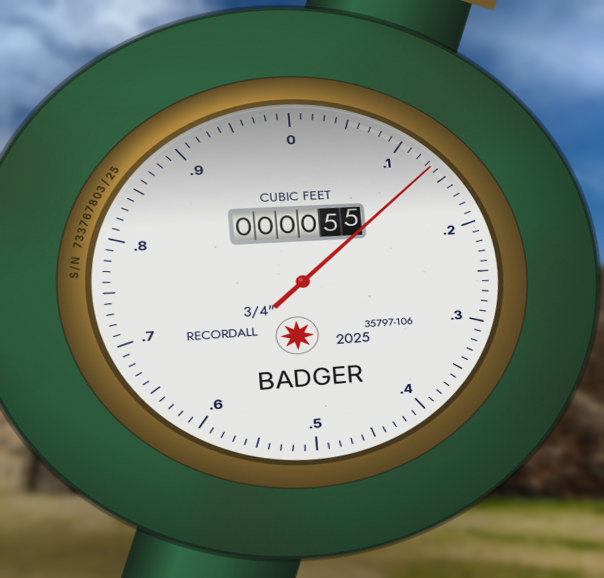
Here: 55.13ft³
